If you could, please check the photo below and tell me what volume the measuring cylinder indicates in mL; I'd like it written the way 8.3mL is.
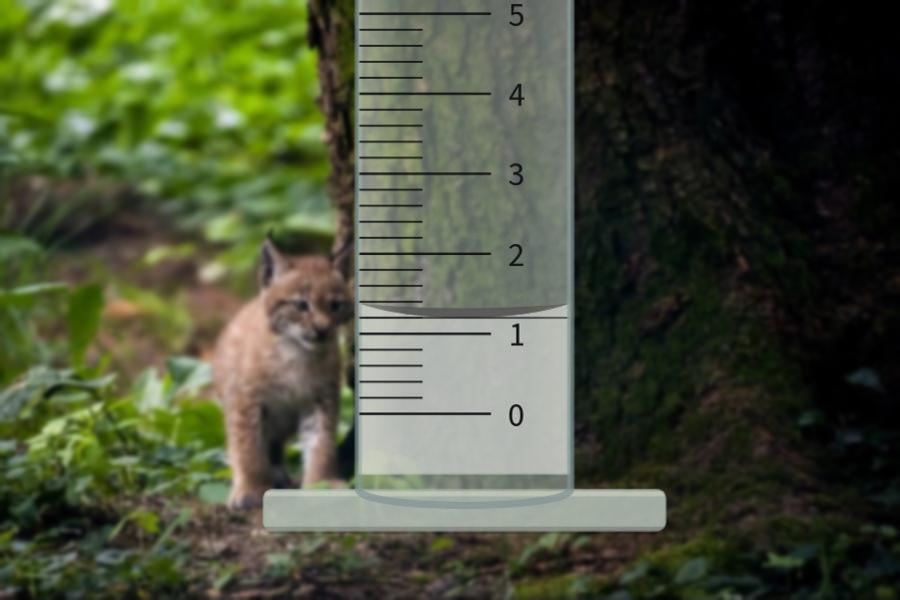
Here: 1.2mL
